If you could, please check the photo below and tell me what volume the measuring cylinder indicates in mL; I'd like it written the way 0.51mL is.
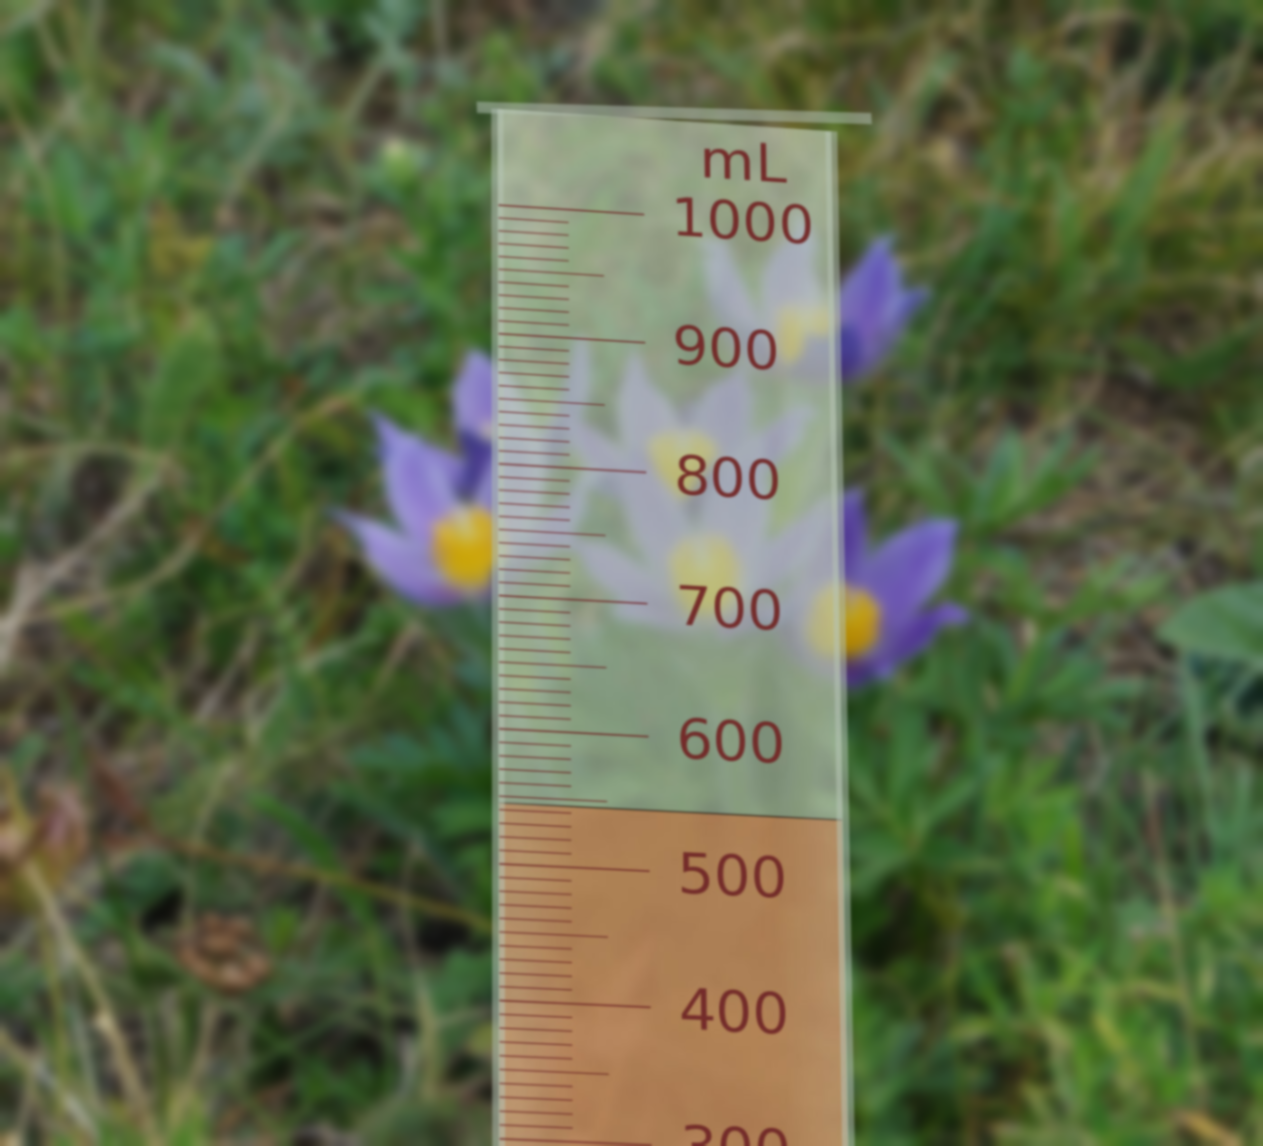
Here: 545mL
